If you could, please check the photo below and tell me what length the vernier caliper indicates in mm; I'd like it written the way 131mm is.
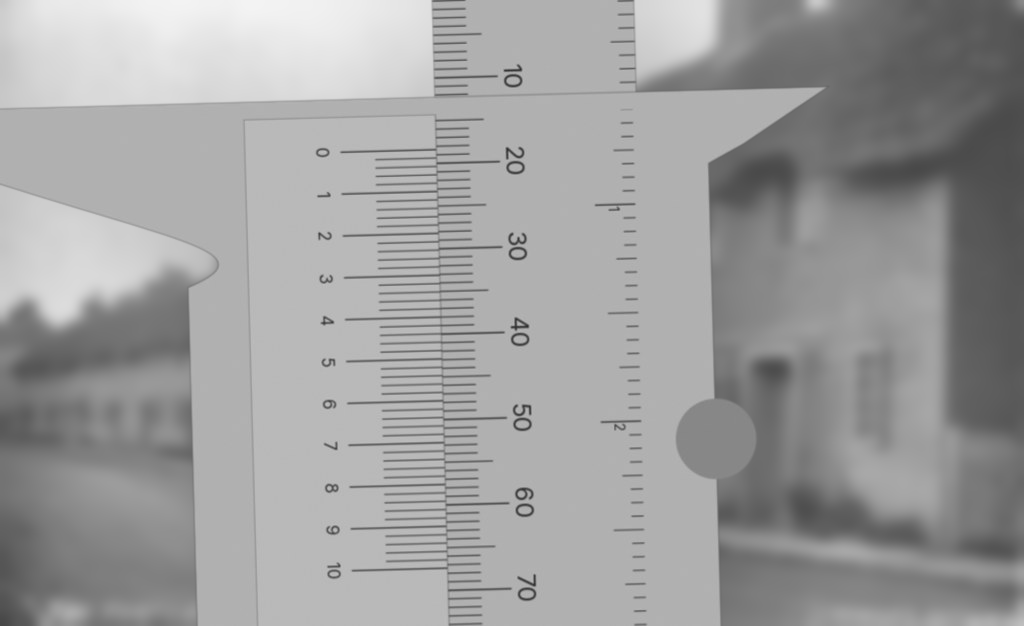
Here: 18.4mm
